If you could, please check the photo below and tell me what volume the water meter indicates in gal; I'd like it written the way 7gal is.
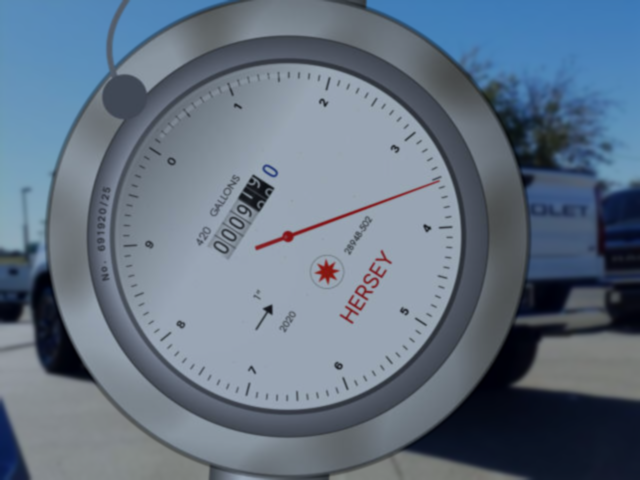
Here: 9193.5gal
